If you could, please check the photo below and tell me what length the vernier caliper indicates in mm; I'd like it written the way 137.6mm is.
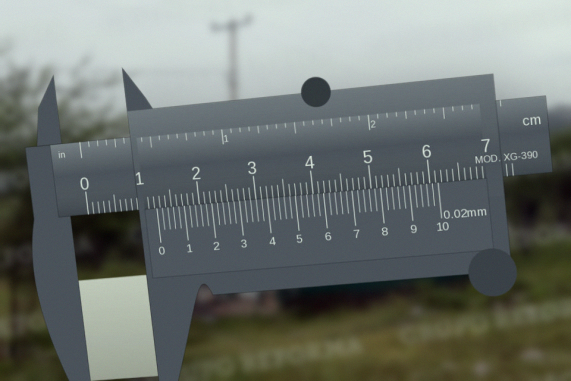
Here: 12.4mm
